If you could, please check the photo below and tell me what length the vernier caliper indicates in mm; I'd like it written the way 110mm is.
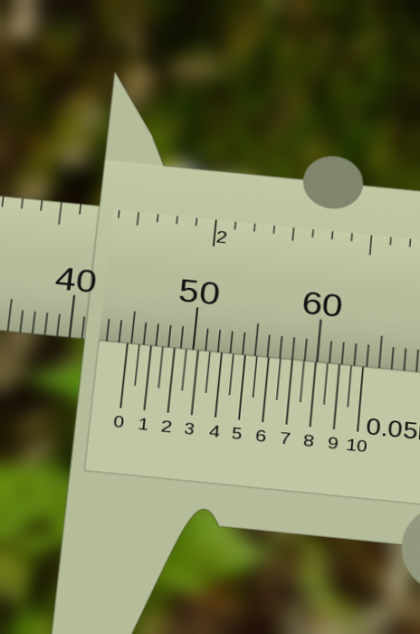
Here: 44.7mm
